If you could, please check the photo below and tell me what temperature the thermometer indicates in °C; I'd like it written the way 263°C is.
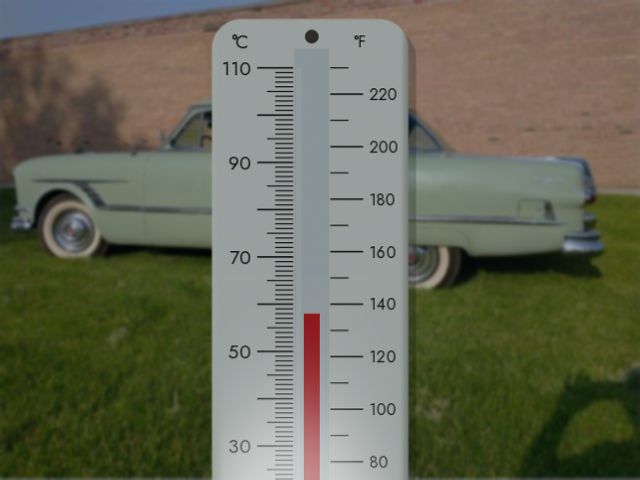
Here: 58°C
